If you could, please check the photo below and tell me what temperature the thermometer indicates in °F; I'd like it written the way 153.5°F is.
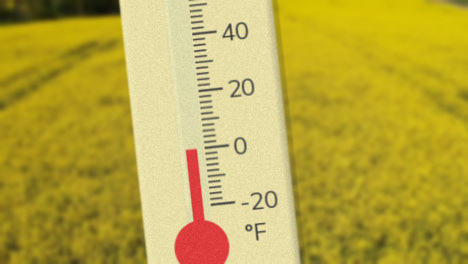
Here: 0°F
